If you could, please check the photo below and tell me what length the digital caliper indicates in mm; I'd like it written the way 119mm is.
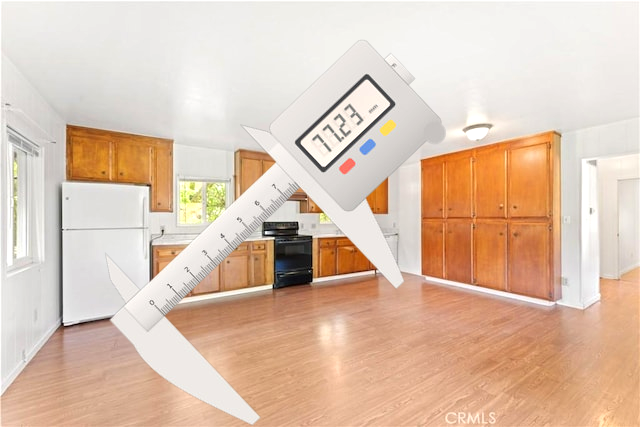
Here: 77.23mm
